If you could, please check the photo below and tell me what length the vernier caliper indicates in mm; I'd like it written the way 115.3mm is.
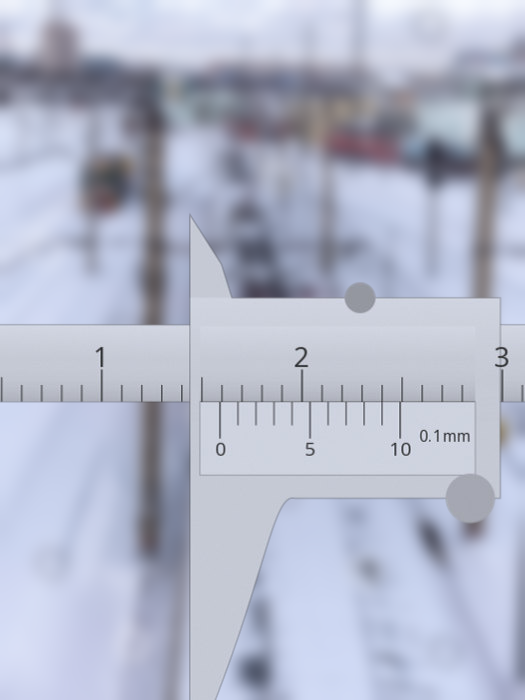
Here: 15.9mm
